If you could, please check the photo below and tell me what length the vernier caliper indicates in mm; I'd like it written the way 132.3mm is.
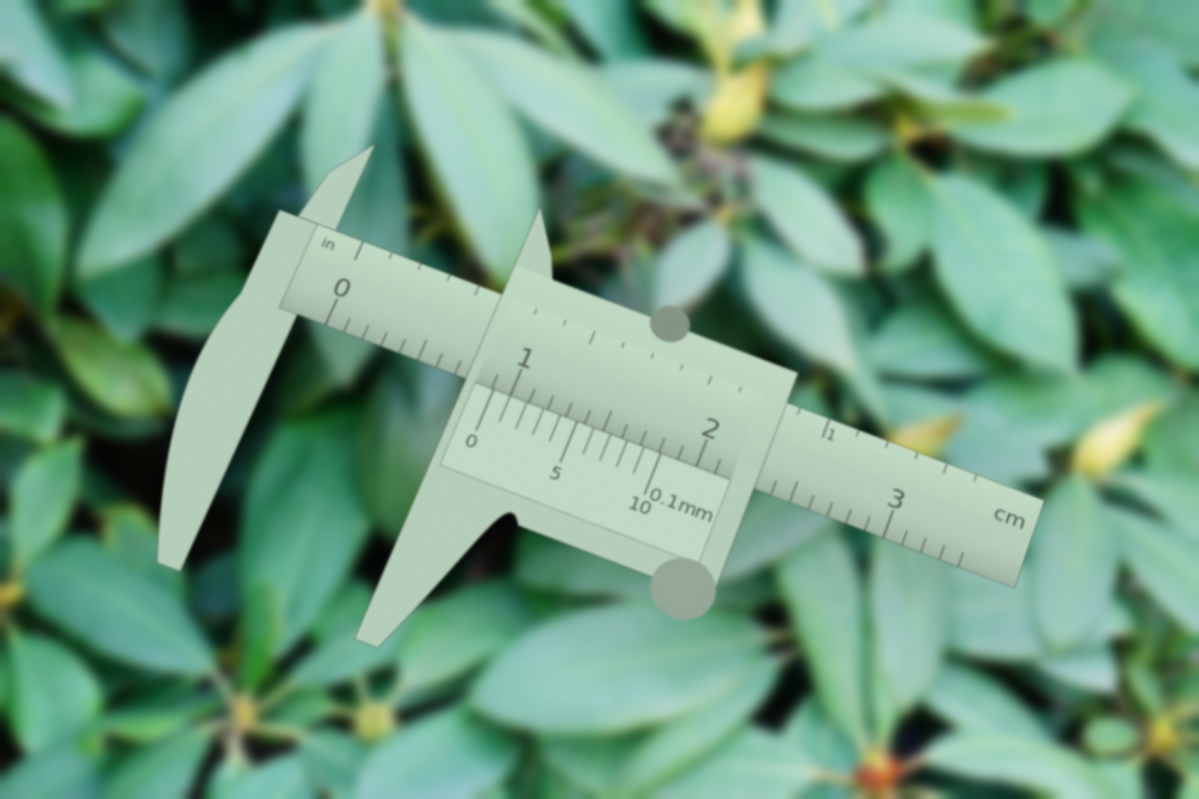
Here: 9.1mm
